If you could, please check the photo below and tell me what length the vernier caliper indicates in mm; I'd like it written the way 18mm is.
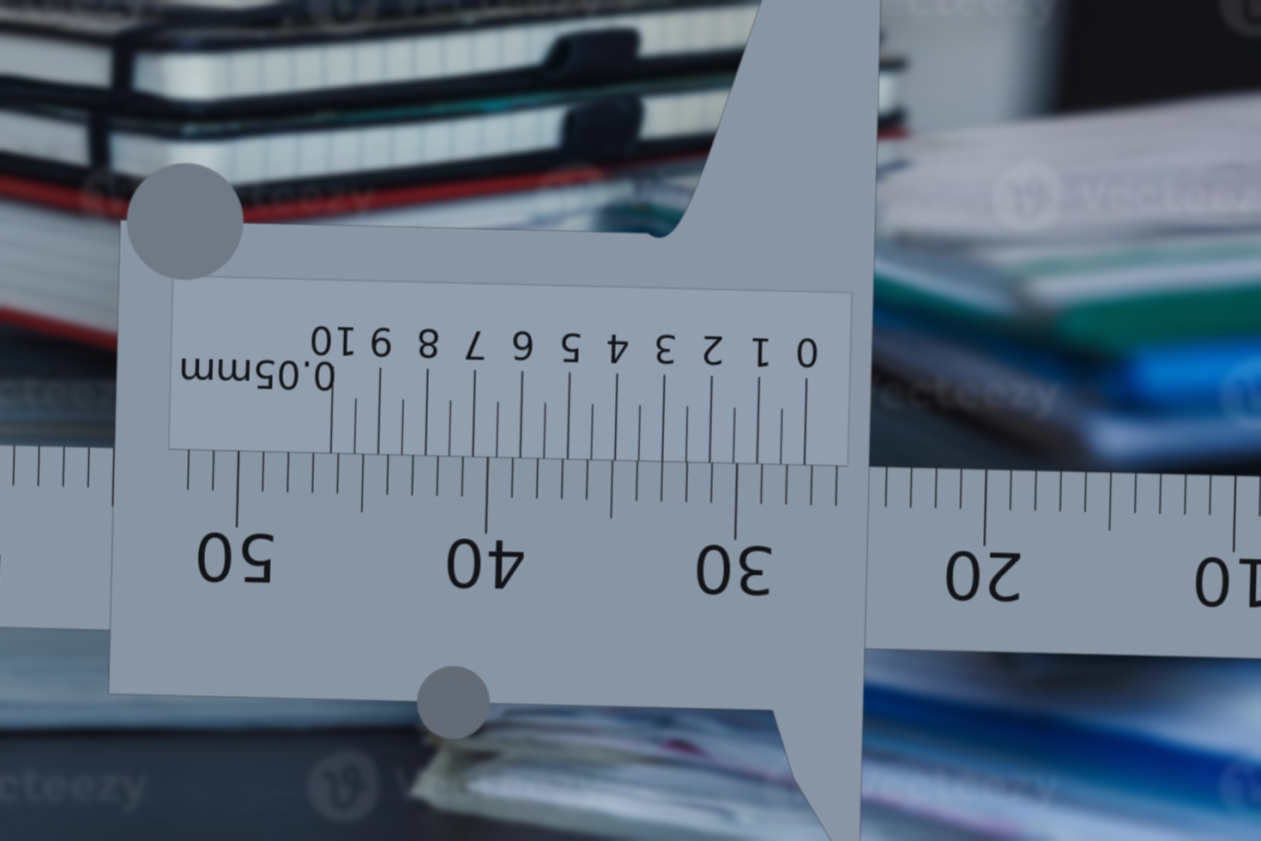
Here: 27.30mm
